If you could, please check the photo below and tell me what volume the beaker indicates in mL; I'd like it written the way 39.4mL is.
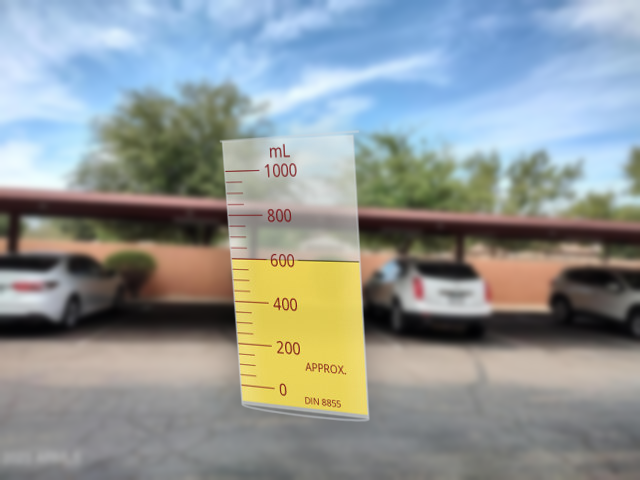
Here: 600mL
